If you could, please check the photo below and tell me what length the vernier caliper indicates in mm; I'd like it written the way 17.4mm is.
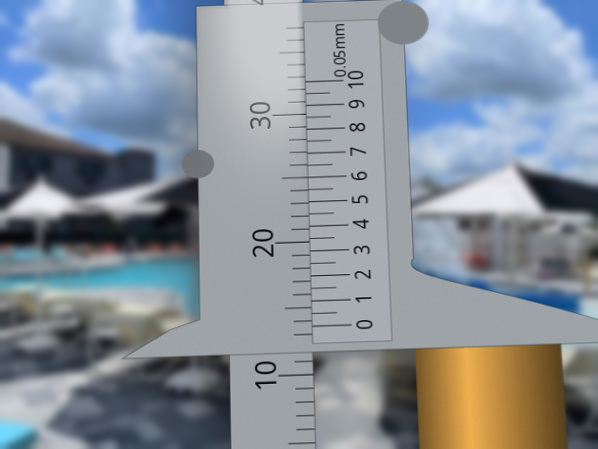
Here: 13.6mm
